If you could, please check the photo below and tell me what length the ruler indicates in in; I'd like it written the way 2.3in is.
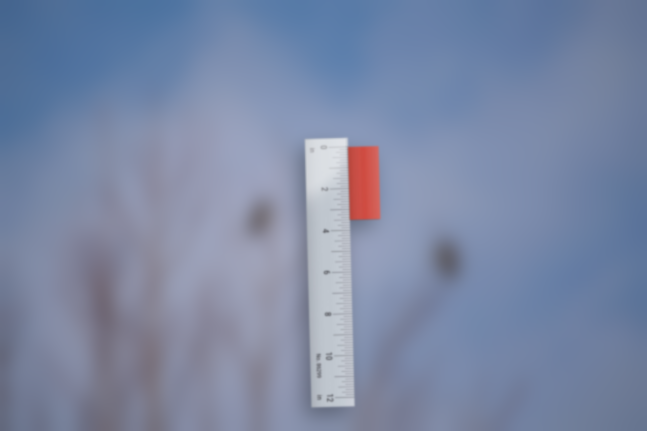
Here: 3.5in
